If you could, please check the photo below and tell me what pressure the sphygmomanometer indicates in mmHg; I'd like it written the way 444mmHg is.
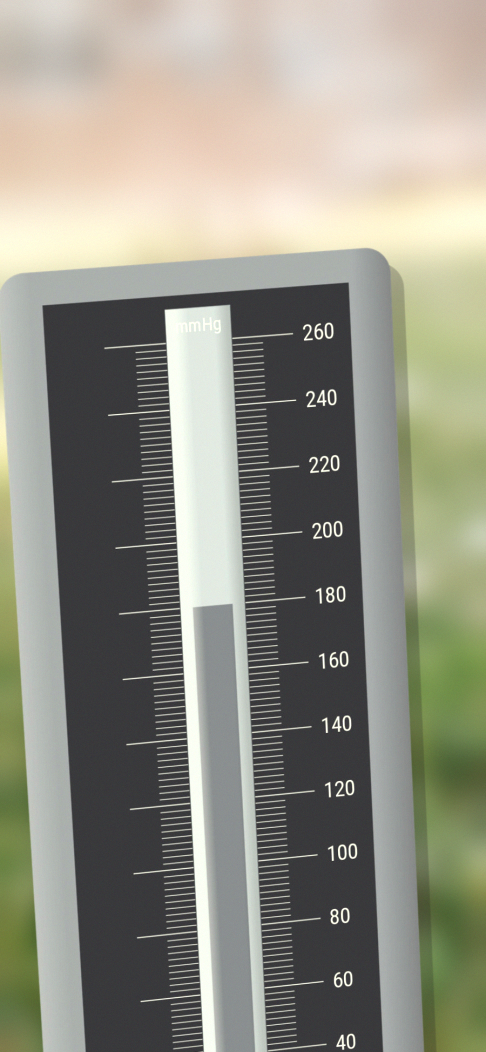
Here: 180mmHg
